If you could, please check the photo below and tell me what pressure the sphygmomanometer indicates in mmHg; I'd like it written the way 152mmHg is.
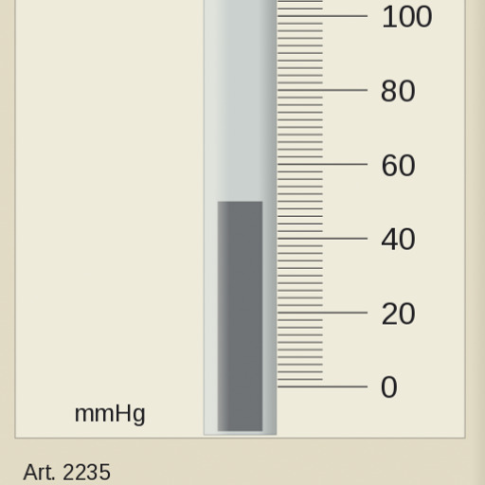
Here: 50mmHg
